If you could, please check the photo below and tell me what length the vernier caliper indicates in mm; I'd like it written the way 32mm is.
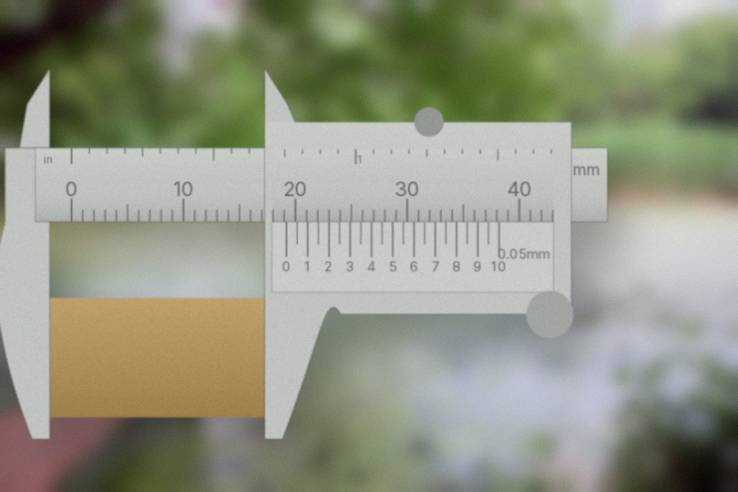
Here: 19.2mm
